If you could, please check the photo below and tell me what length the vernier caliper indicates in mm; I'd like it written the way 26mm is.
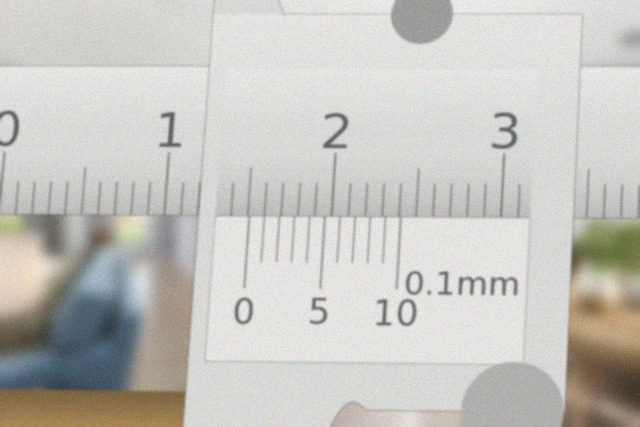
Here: 15.1mm
